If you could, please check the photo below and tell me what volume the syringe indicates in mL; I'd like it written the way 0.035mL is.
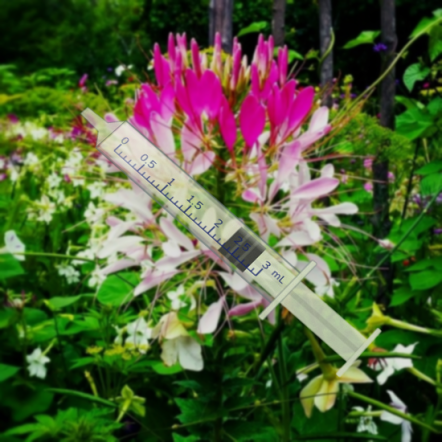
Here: 2.3mL
